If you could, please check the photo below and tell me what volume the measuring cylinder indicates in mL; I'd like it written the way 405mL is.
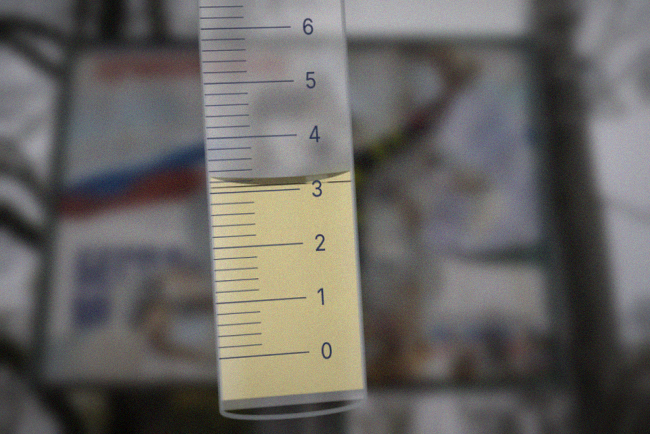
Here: 3.1mL
